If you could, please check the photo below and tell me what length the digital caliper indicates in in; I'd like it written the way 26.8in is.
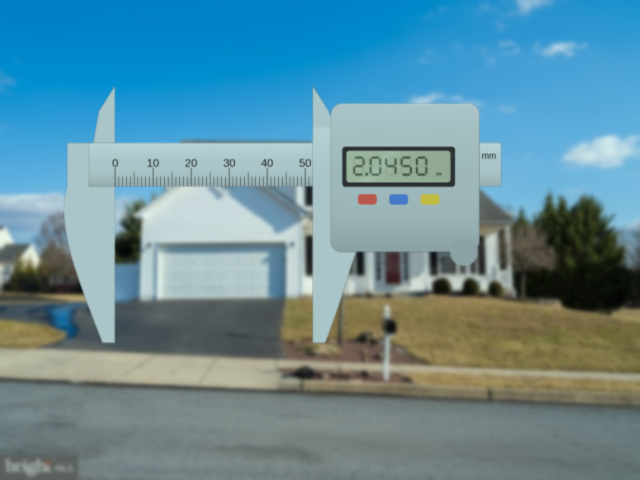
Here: 2.0450in
